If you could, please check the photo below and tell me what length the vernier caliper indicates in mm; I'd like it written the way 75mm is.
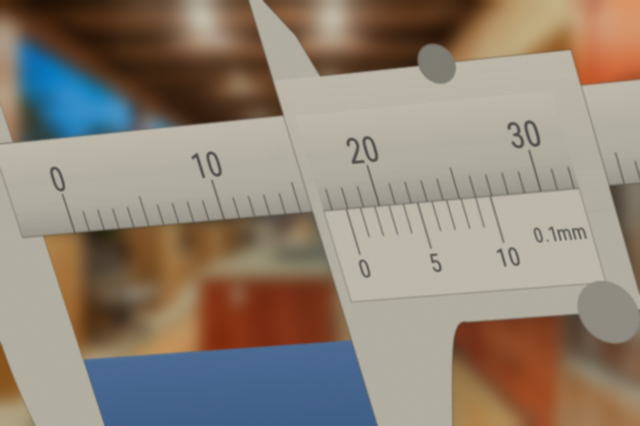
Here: 17.9mm
